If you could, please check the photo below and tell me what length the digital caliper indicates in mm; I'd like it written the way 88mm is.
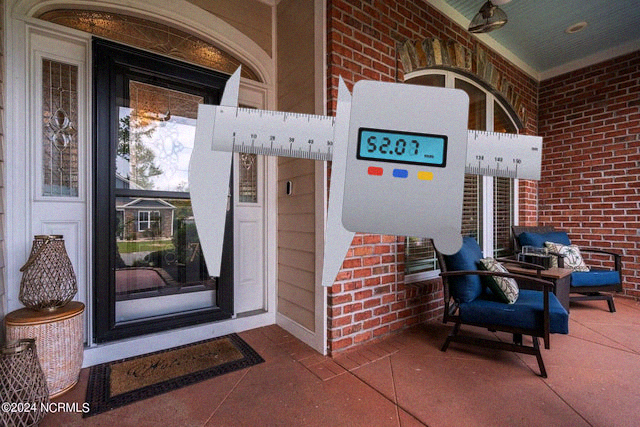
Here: 52.07mm
